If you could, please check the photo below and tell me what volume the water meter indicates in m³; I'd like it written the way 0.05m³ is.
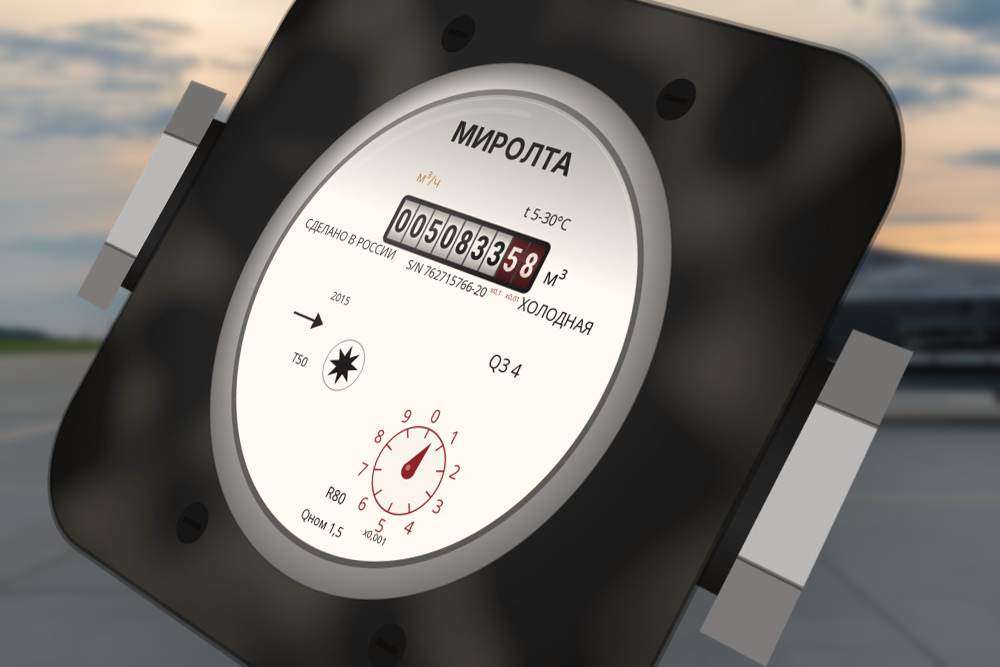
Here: 50833.580m³
